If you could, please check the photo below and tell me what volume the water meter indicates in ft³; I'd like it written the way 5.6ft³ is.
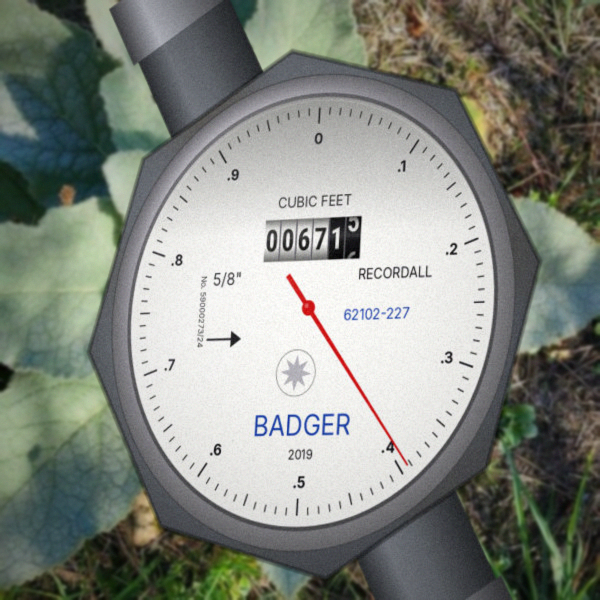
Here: 6715.39ft³
